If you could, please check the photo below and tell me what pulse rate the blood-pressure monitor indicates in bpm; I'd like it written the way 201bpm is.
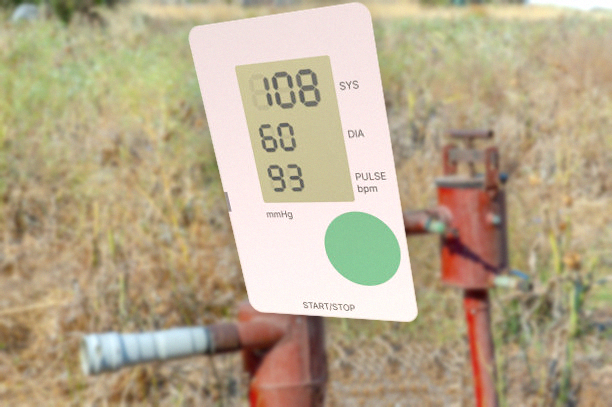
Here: 93bpm
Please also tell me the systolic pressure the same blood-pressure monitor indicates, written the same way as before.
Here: 108mmHg
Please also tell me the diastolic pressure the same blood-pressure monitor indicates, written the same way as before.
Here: 60mmHg
